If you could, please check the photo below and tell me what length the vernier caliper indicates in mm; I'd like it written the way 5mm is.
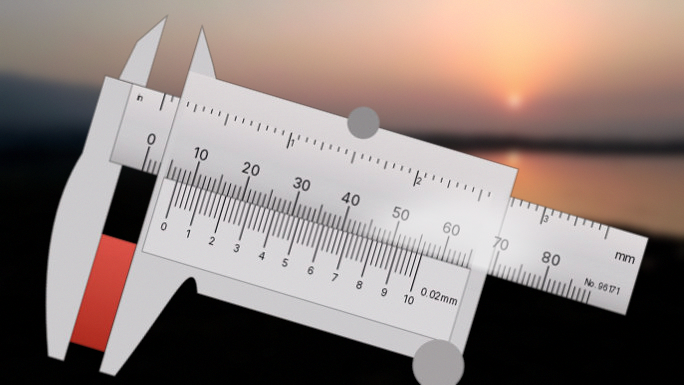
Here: 7.0mm
